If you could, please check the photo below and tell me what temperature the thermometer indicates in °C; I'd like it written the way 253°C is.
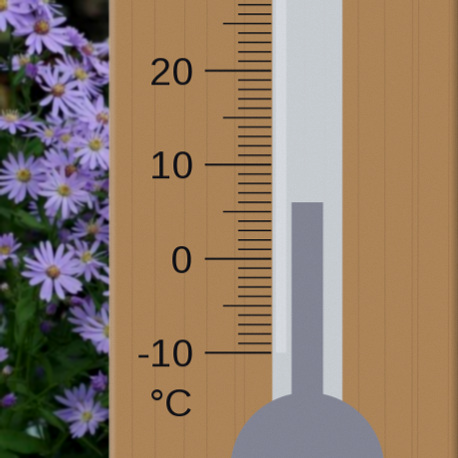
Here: 6°C
